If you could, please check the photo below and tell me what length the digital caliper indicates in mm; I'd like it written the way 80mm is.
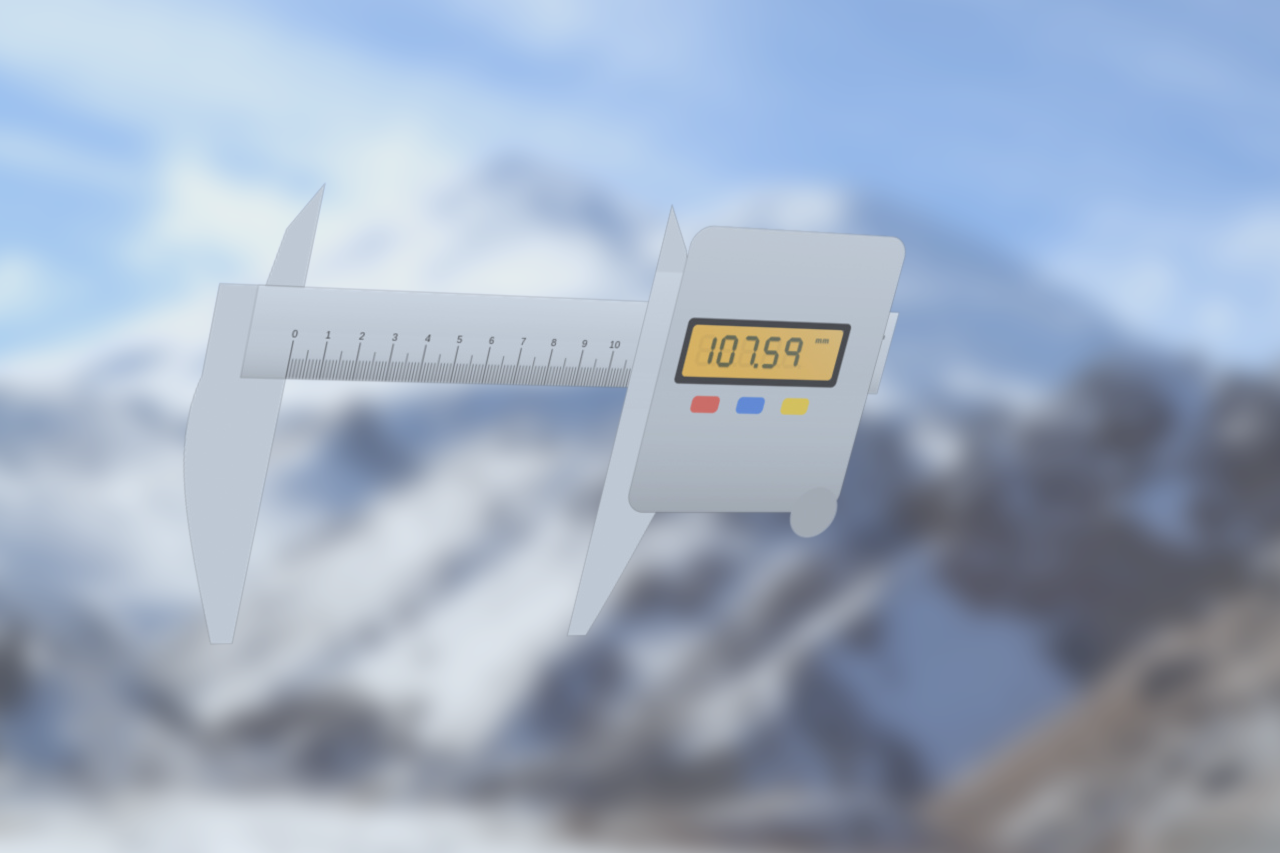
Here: 107.59mm
